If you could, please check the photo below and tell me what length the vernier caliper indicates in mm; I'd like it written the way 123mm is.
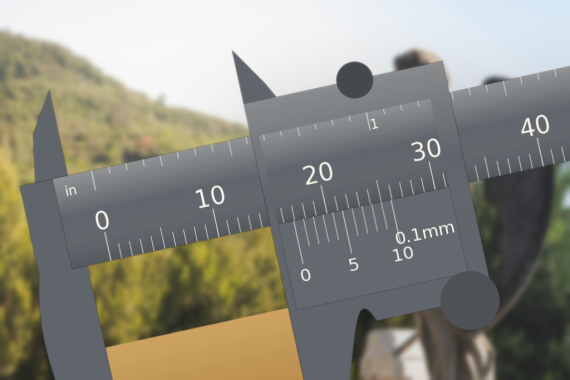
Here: 16.9mm
